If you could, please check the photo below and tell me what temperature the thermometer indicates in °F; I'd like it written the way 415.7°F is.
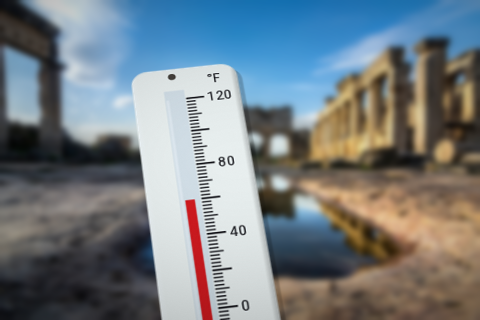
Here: 60°F
